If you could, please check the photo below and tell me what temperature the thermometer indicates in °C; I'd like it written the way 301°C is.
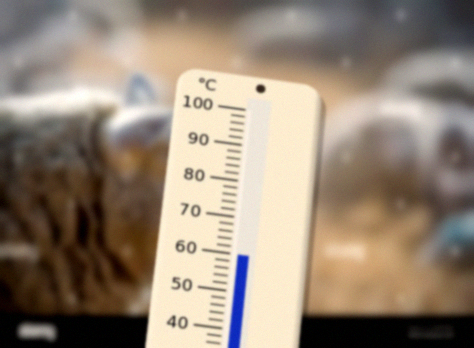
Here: 60°C
